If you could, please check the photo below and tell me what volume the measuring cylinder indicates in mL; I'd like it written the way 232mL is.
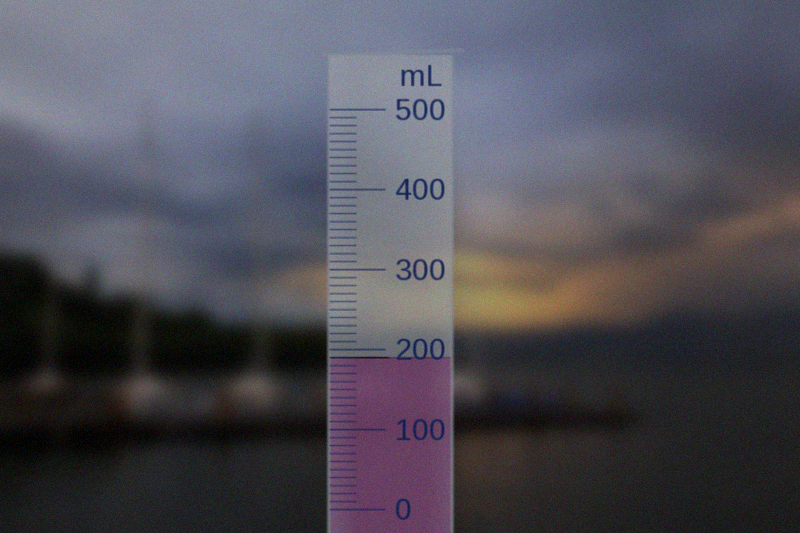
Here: 190mL
